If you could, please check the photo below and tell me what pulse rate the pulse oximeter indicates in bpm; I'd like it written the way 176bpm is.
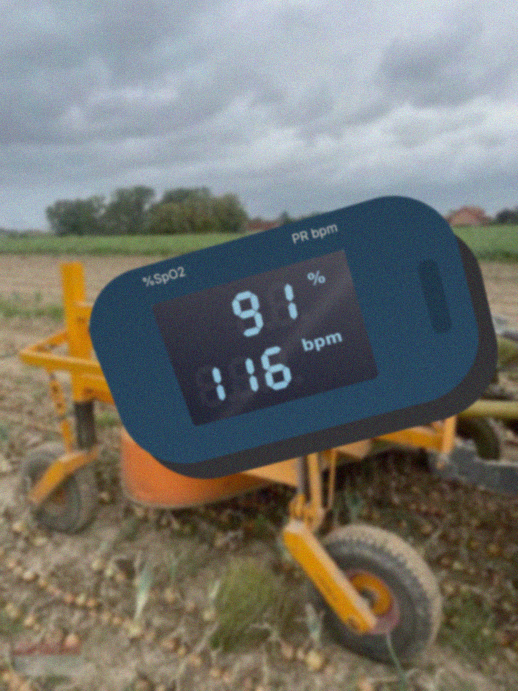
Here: 116bpm
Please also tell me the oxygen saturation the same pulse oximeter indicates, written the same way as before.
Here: 91%
